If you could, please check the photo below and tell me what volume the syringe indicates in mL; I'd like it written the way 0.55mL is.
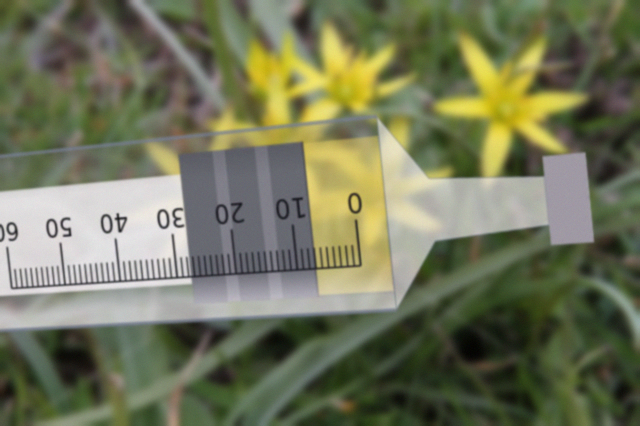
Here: 7mL
